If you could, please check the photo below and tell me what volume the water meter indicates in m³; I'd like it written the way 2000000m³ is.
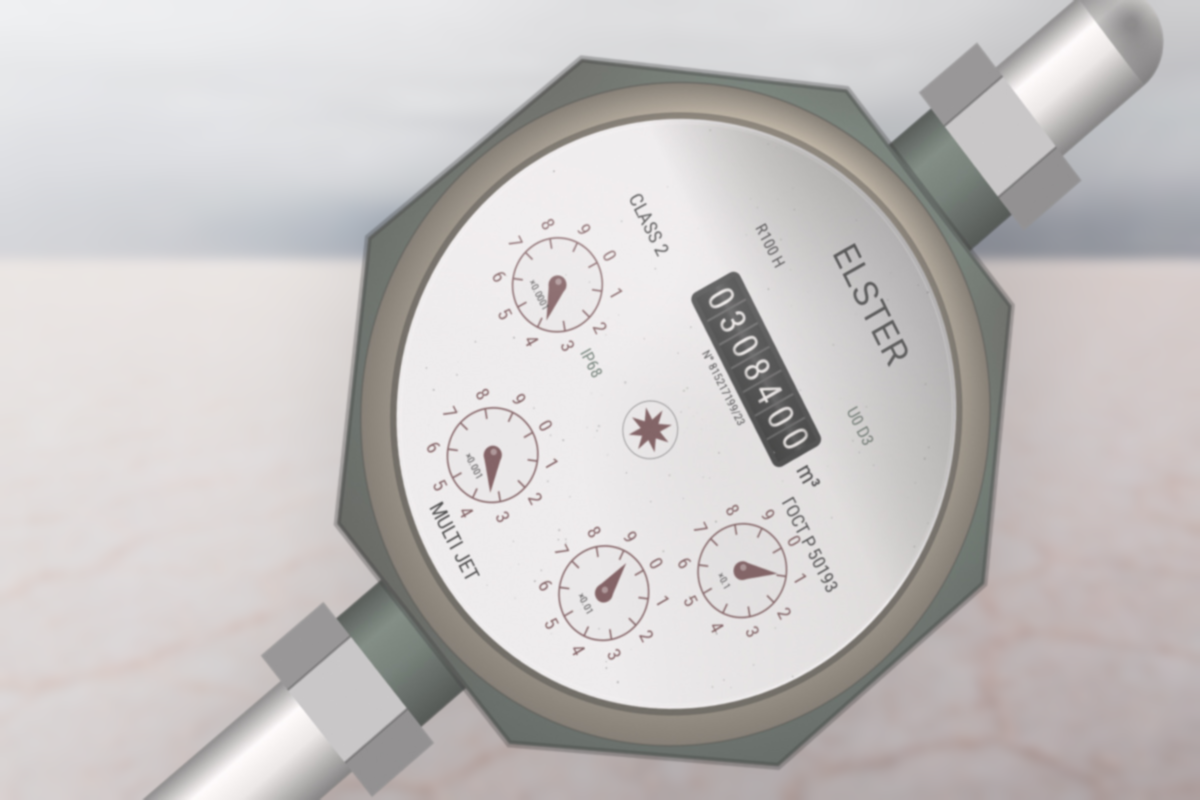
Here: 308400.0933m³
